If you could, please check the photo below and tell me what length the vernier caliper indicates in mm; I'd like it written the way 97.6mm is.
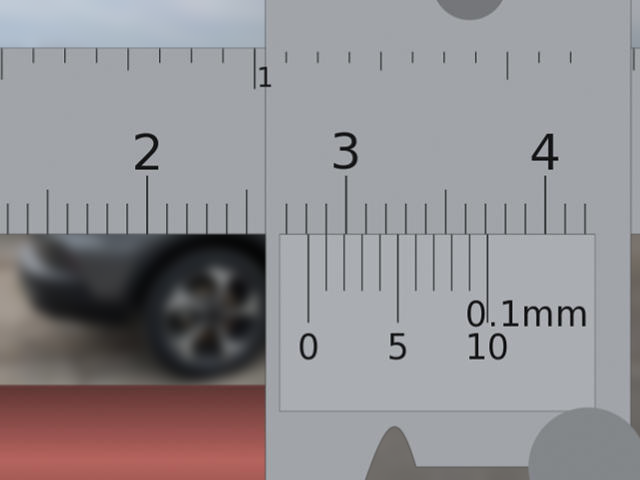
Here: 28.1mm
